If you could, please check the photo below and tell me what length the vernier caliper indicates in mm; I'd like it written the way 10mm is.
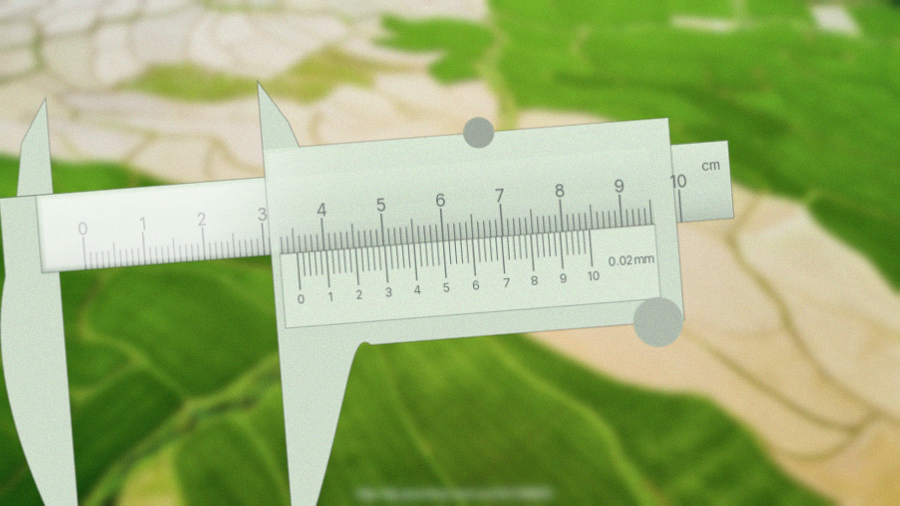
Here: 35.5mm
